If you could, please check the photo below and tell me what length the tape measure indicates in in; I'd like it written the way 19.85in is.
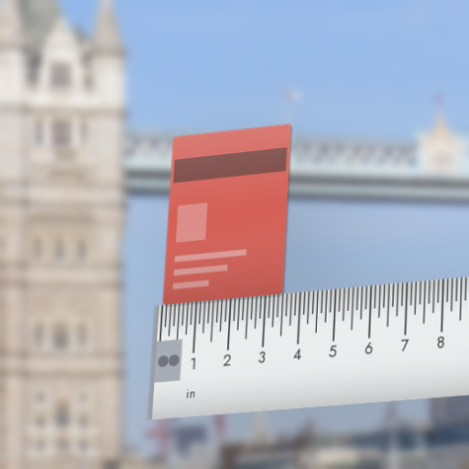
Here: 3.5in
